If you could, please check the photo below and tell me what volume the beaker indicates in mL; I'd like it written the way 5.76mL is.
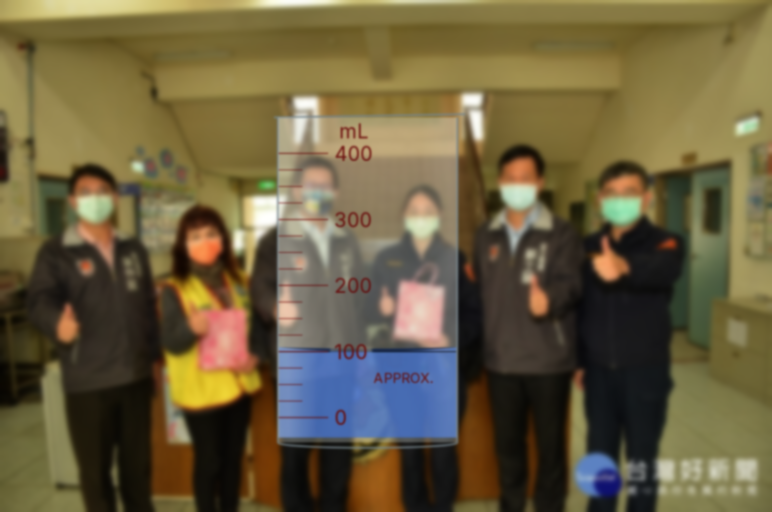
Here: 100mL
